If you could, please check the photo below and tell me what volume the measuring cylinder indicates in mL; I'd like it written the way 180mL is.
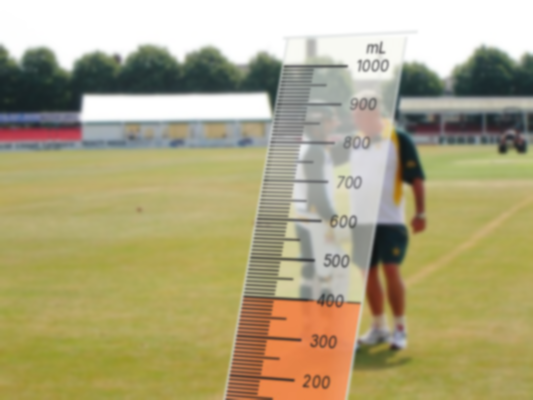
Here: 400mL
